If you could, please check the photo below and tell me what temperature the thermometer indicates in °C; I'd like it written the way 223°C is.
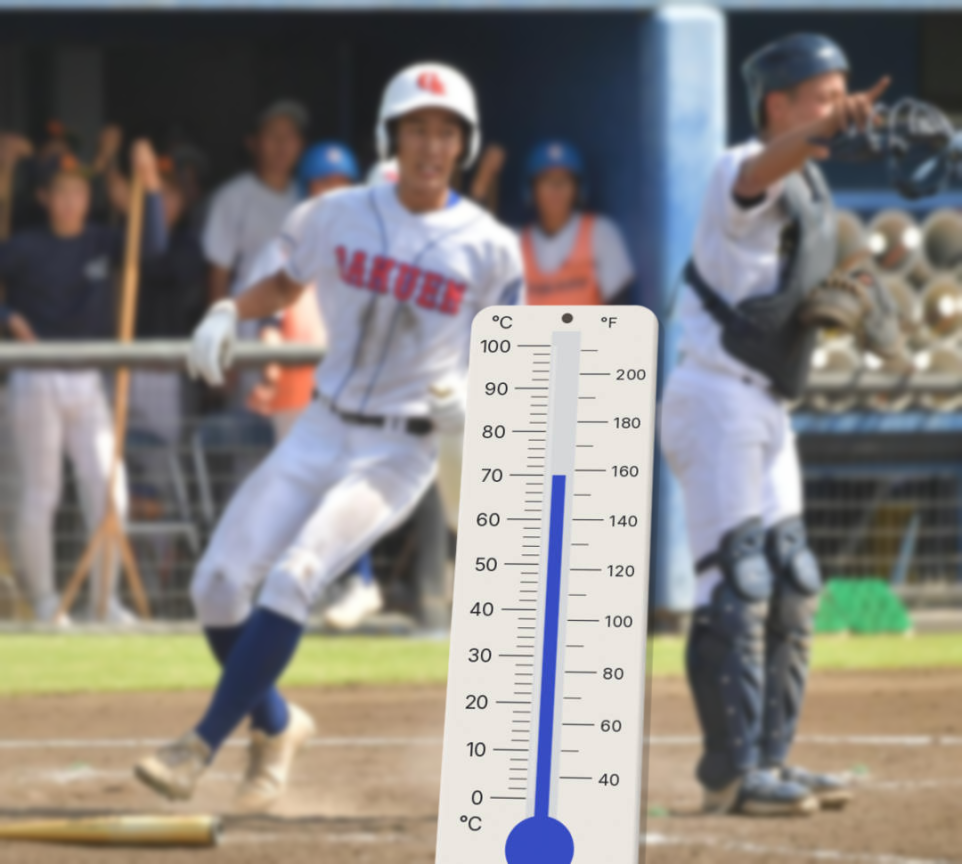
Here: 70°C
